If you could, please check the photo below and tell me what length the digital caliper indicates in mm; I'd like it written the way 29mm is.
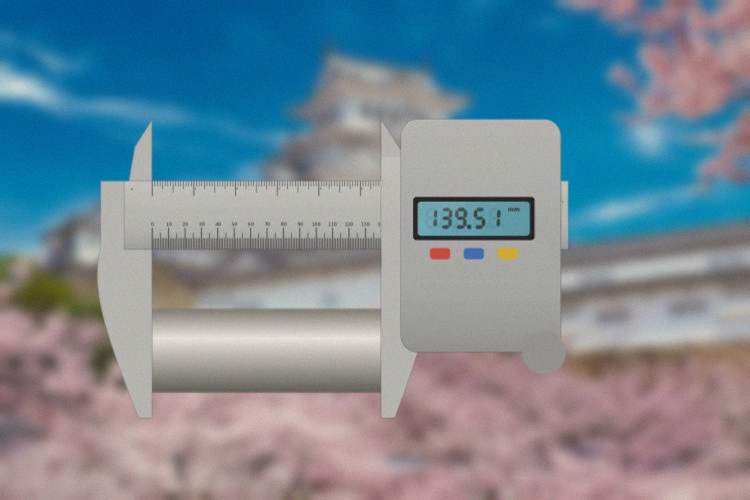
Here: 139.51mm
